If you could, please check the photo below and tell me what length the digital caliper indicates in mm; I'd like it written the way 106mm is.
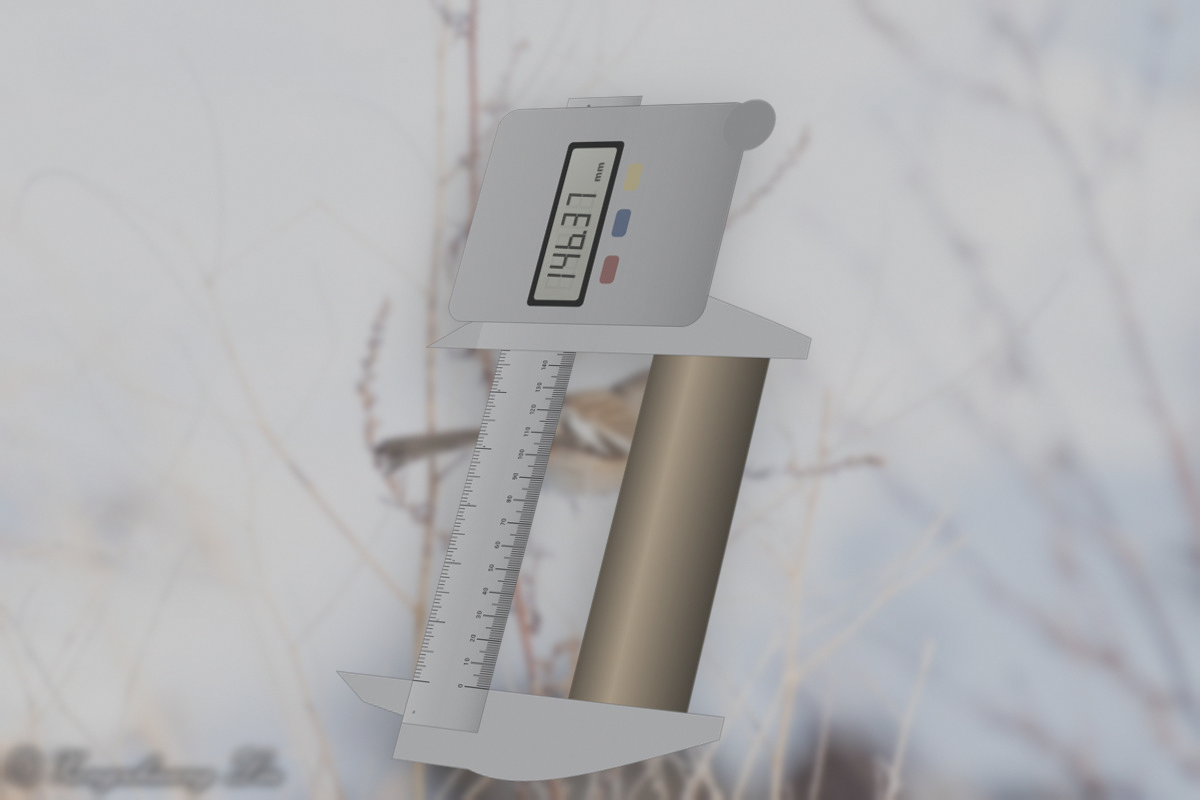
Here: 146.37mm
